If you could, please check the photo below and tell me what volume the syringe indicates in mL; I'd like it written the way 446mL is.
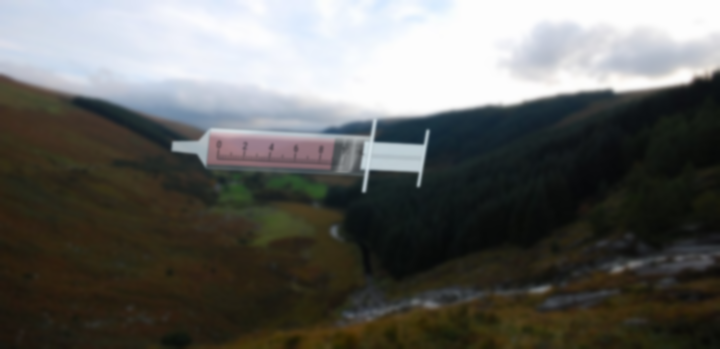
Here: 9mL
